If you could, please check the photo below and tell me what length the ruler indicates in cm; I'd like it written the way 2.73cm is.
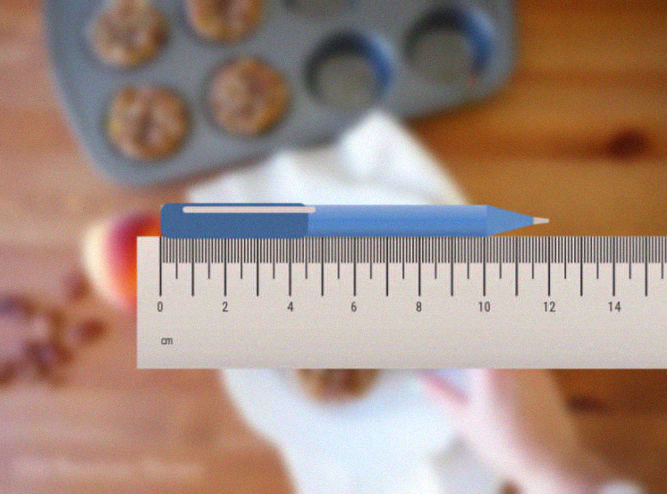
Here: 12cm
